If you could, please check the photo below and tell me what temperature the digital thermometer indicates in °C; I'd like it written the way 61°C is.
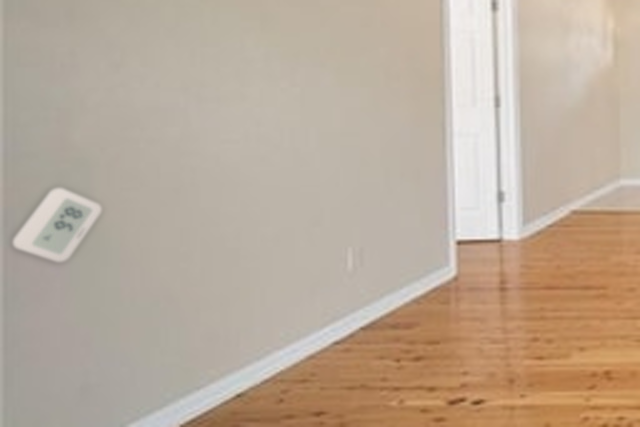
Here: 8.6°C
